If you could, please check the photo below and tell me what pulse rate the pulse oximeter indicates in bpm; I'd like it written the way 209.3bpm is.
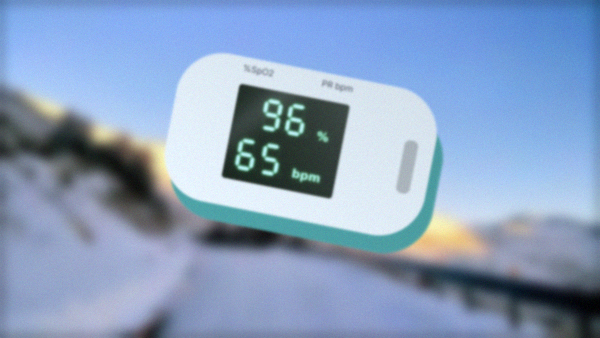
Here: 65bpm
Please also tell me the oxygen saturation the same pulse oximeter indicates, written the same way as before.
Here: 96%
